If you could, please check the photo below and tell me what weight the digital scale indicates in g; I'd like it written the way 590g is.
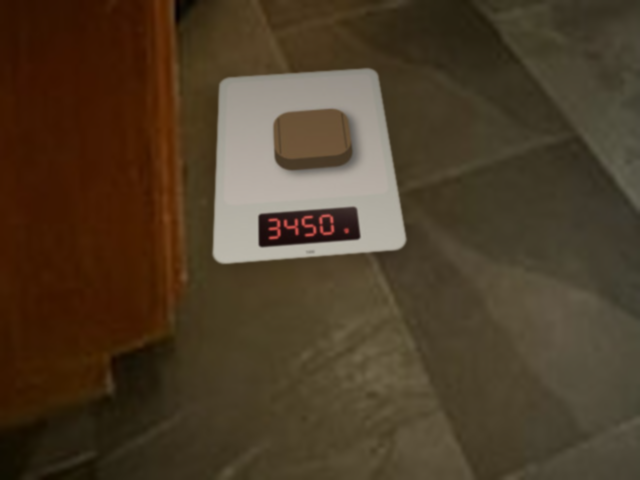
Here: 3450g
